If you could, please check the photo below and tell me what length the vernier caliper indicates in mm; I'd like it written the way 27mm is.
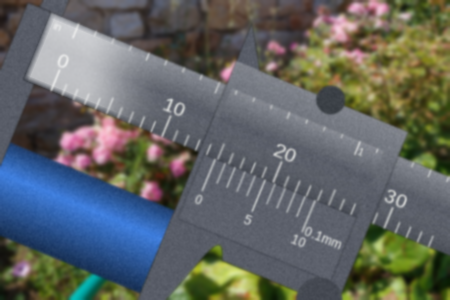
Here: 14.8mm
